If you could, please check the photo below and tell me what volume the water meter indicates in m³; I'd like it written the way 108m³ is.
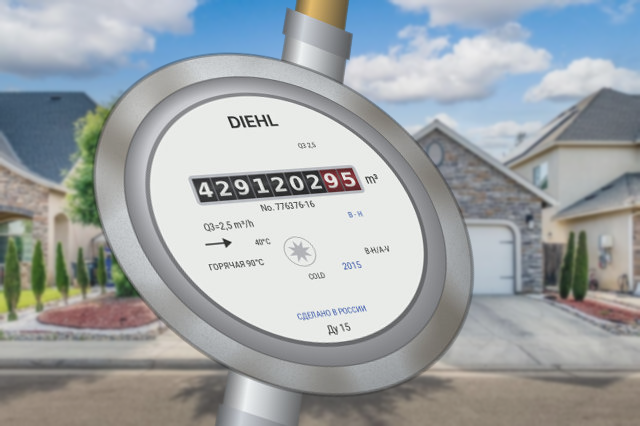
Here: 4291202.95m³
